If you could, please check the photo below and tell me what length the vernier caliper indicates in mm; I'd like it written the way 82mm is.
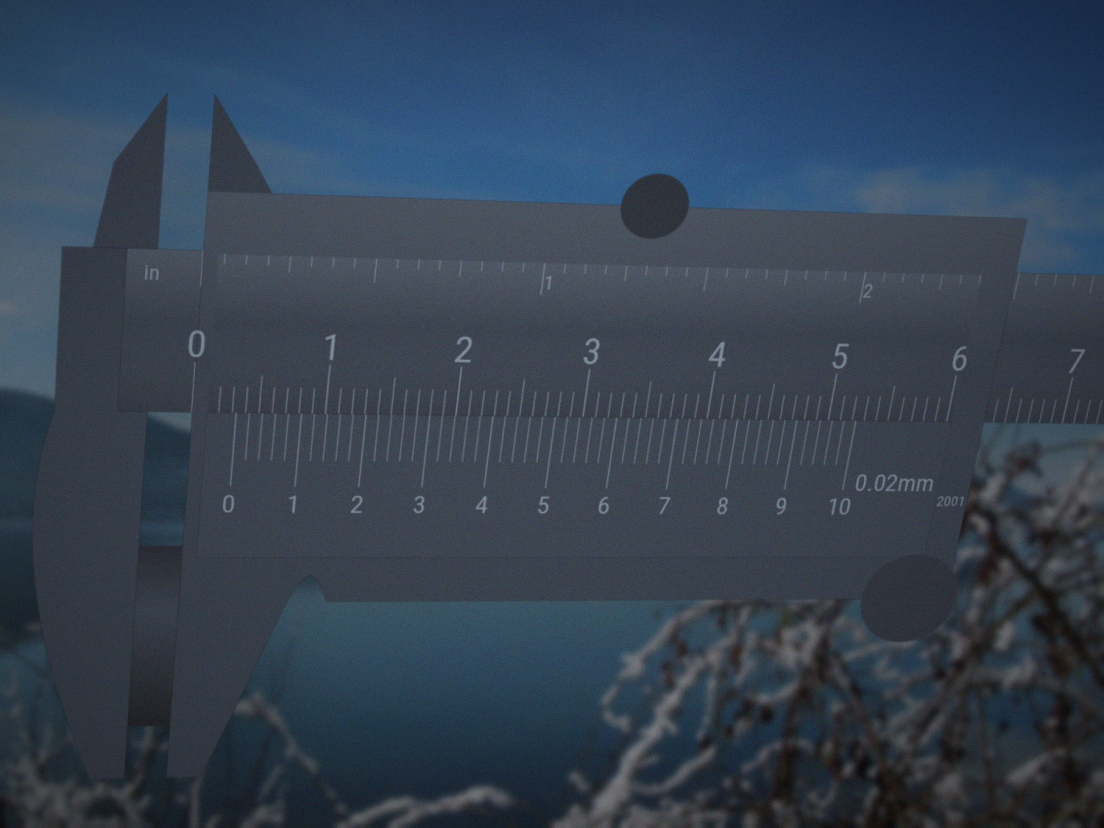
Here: 3.3mm
